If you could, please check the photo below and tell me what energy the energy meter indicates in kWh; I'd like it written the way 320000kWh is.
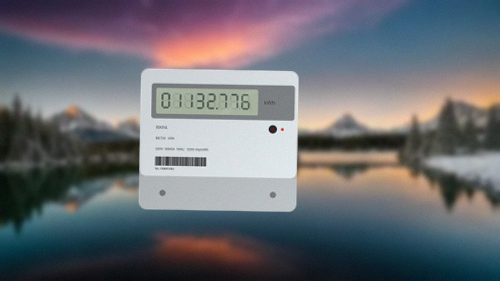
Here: 1132.776kWh
